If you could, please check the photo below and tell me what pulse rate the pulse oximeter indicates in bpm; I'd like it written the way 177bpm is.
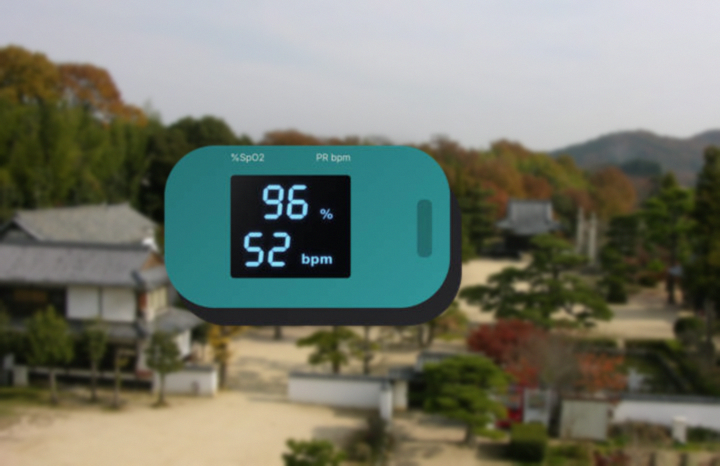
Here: 52bpm
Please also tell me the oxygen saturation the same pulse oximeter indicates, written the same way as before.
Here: 96%
